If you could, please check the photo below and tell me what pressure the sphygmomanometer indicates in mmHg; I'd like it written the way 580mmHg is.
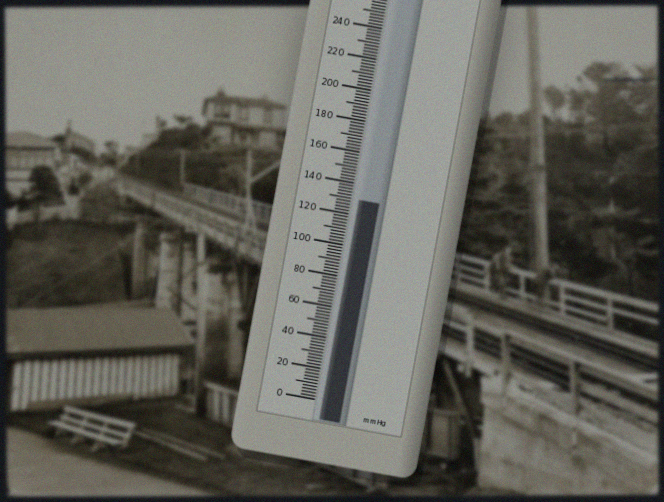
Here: 130mmHg
